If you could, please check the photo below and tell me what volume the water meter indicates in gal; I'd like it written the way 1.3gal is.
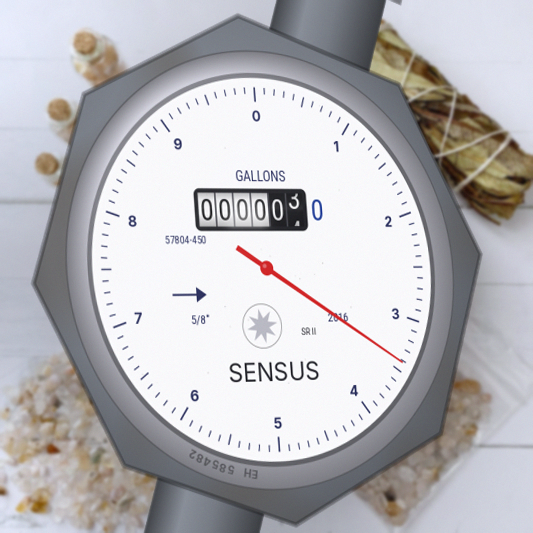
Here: 33.4gal
